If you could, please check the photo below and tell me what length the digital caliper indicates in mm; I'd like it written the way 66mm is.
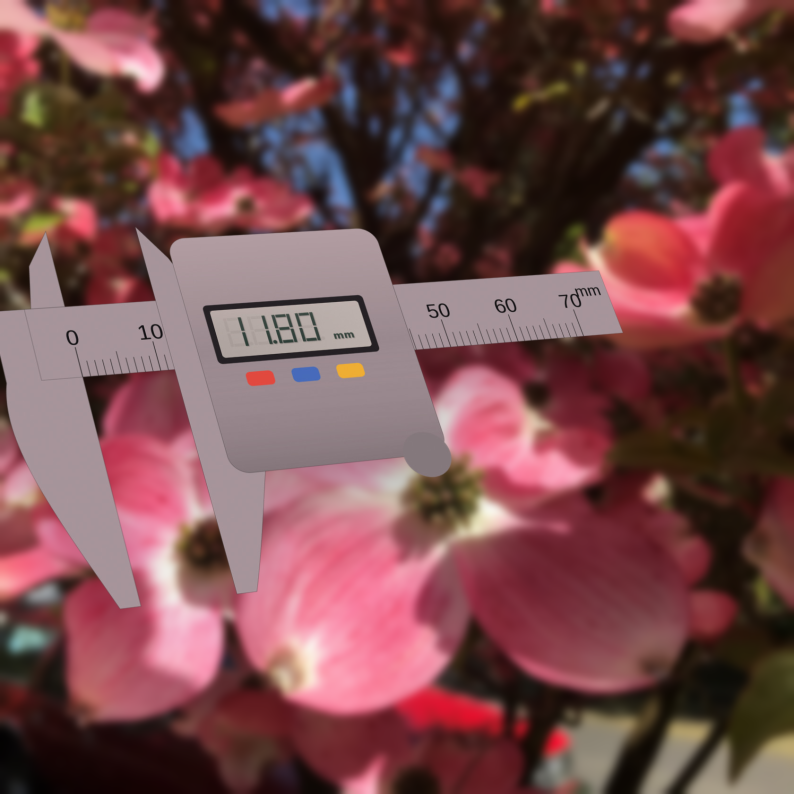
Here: 11.80mm
